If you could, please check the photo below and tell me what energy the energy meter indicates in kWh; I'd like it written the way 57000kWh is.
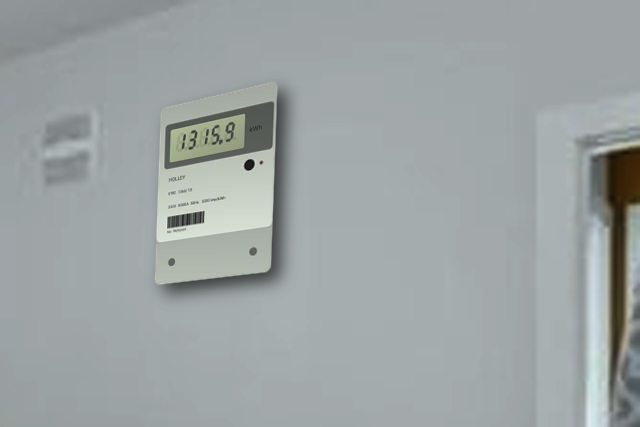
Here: 1315.9kWh
